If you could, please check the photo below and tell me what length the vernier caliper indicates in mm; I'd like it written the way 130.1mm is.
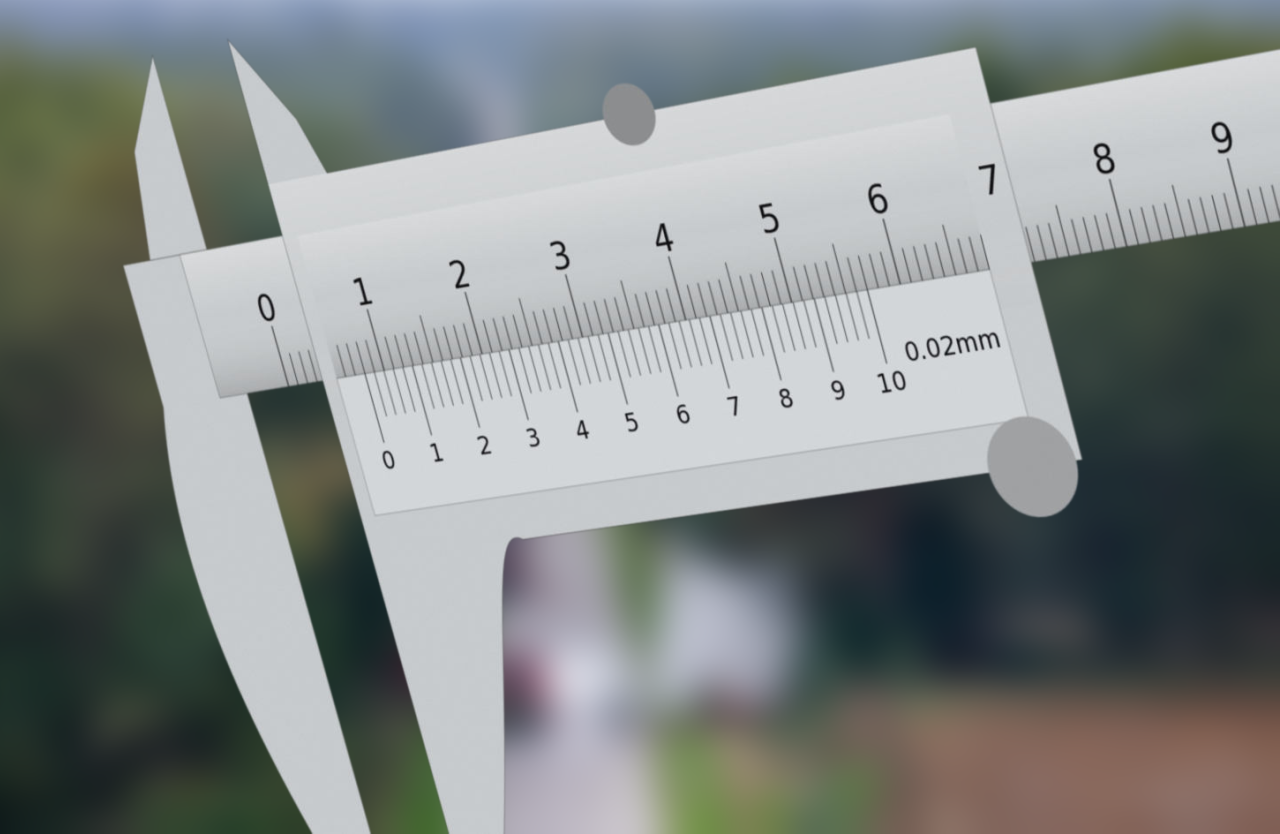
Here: 8.0mm
